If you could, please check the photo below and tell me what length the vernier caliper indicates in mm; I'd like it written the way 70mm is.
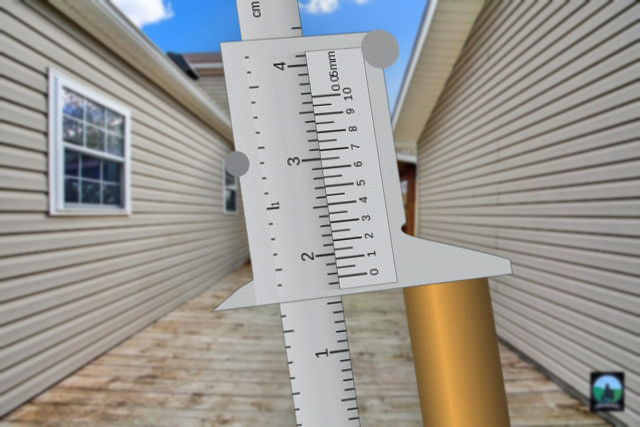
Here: 17.6mm
